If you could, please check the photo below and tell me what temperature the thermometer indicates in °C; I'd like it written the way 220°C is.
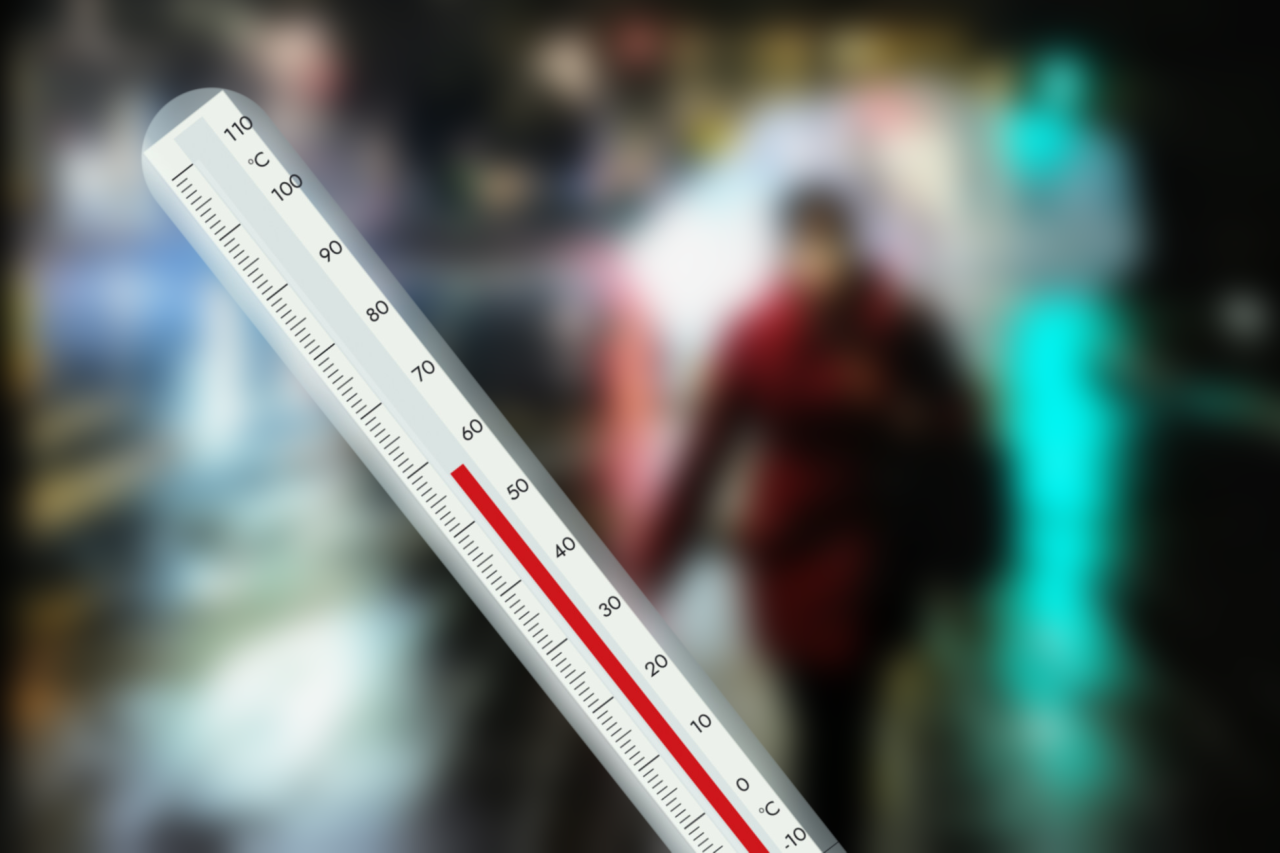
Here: 57°C
